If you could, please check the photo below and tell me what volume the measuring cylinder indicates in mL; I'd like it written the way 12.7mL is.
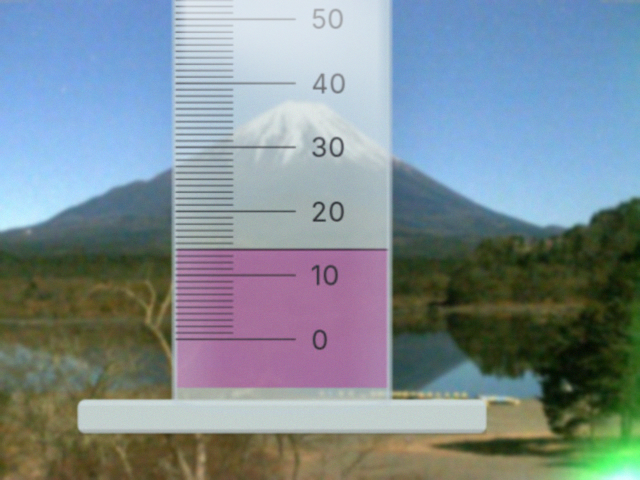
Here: 14mL
